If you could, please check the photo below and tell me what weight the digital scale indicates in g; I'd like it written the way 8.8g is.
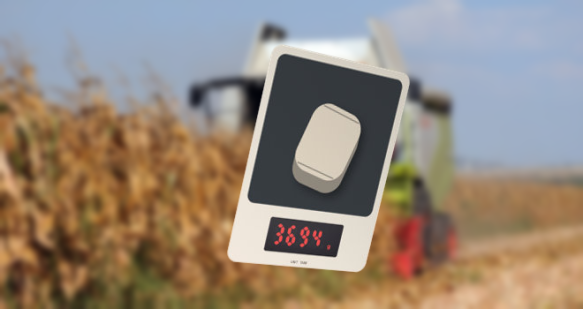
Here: 3694g
